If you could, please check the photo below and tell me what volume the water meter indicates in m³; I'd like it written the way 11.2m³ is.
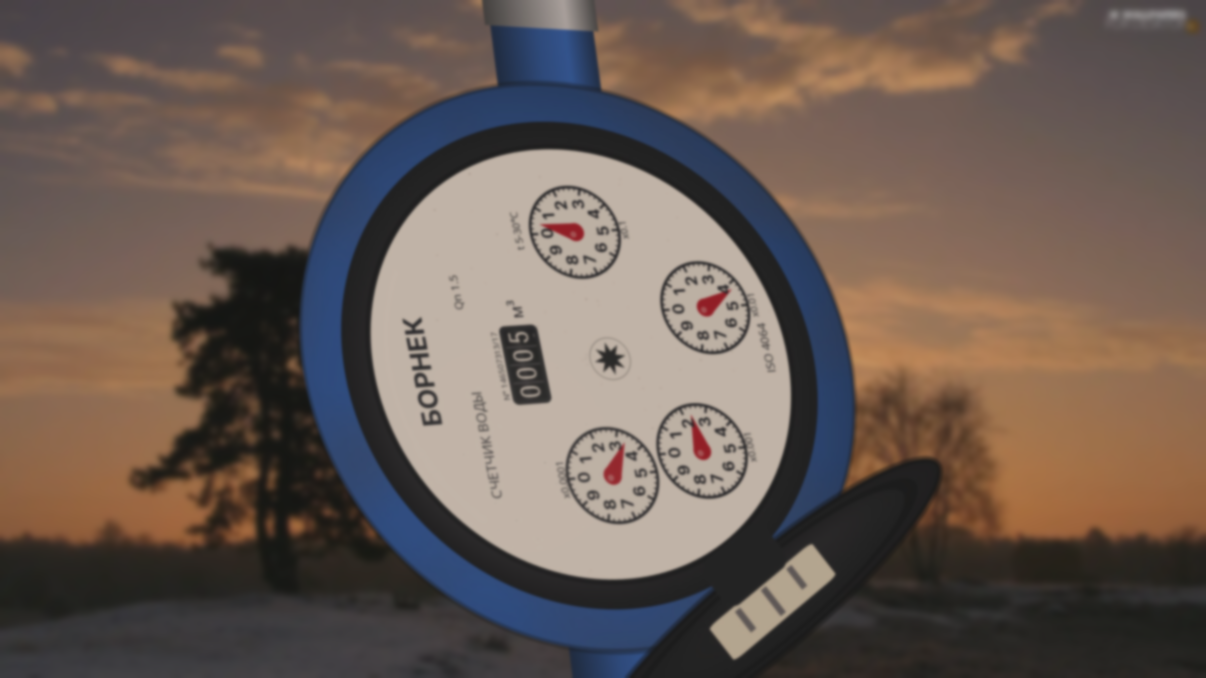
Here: 5.0423m³
